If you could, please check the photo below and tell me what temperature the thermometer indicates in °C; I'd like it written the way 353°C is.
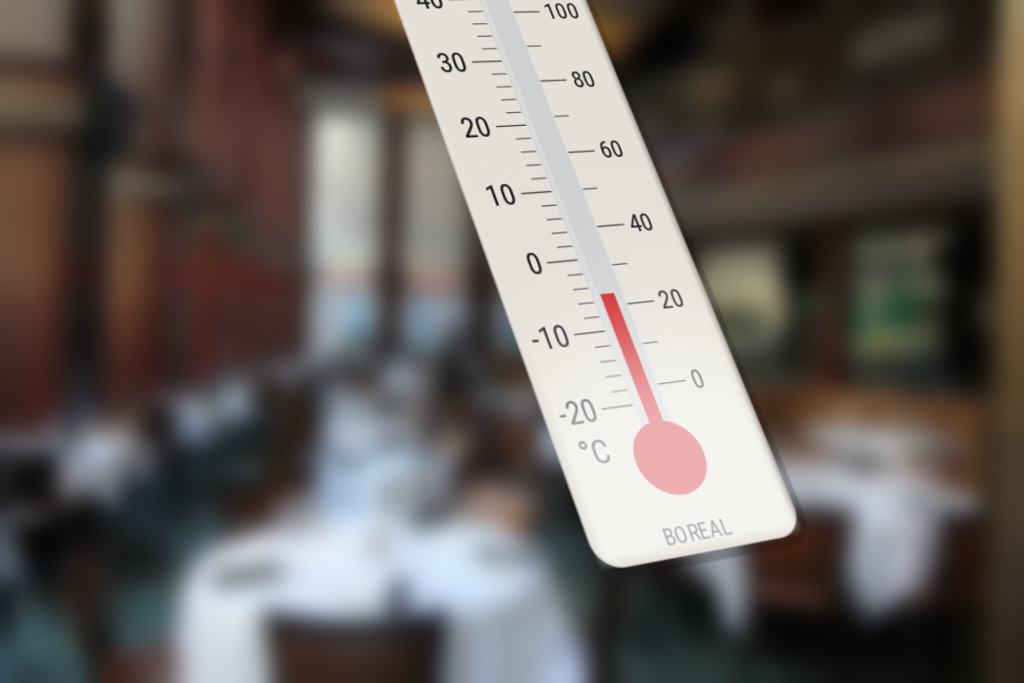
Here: -5°C
